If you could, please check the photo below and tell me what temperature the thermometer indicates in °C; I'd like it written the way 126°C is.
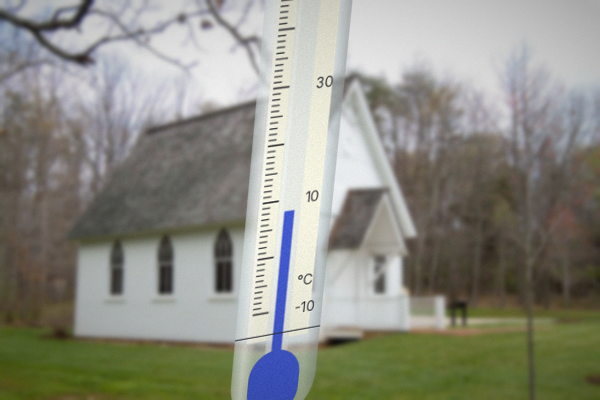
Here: 8°C
